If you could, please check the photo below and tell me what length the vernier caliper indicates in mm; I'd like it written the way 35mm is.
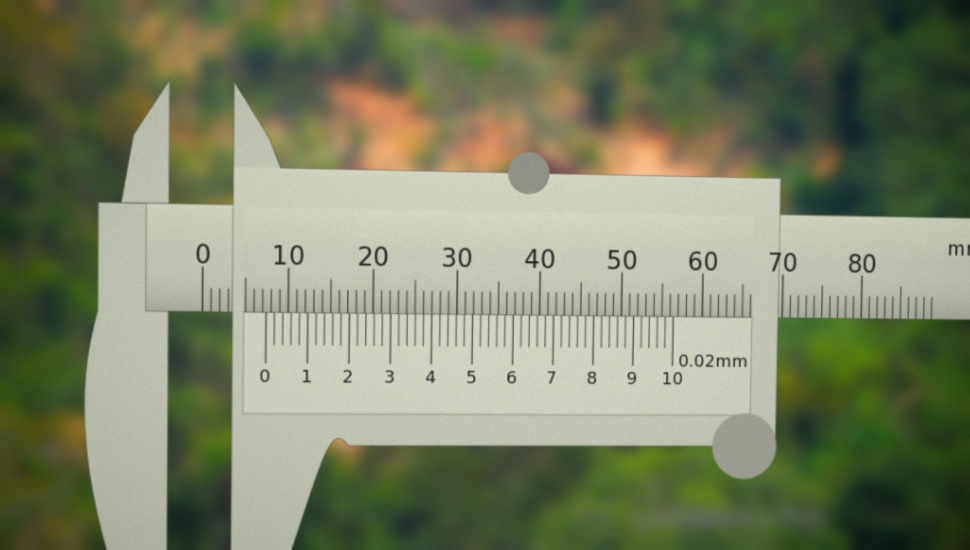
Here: 7.4mm
